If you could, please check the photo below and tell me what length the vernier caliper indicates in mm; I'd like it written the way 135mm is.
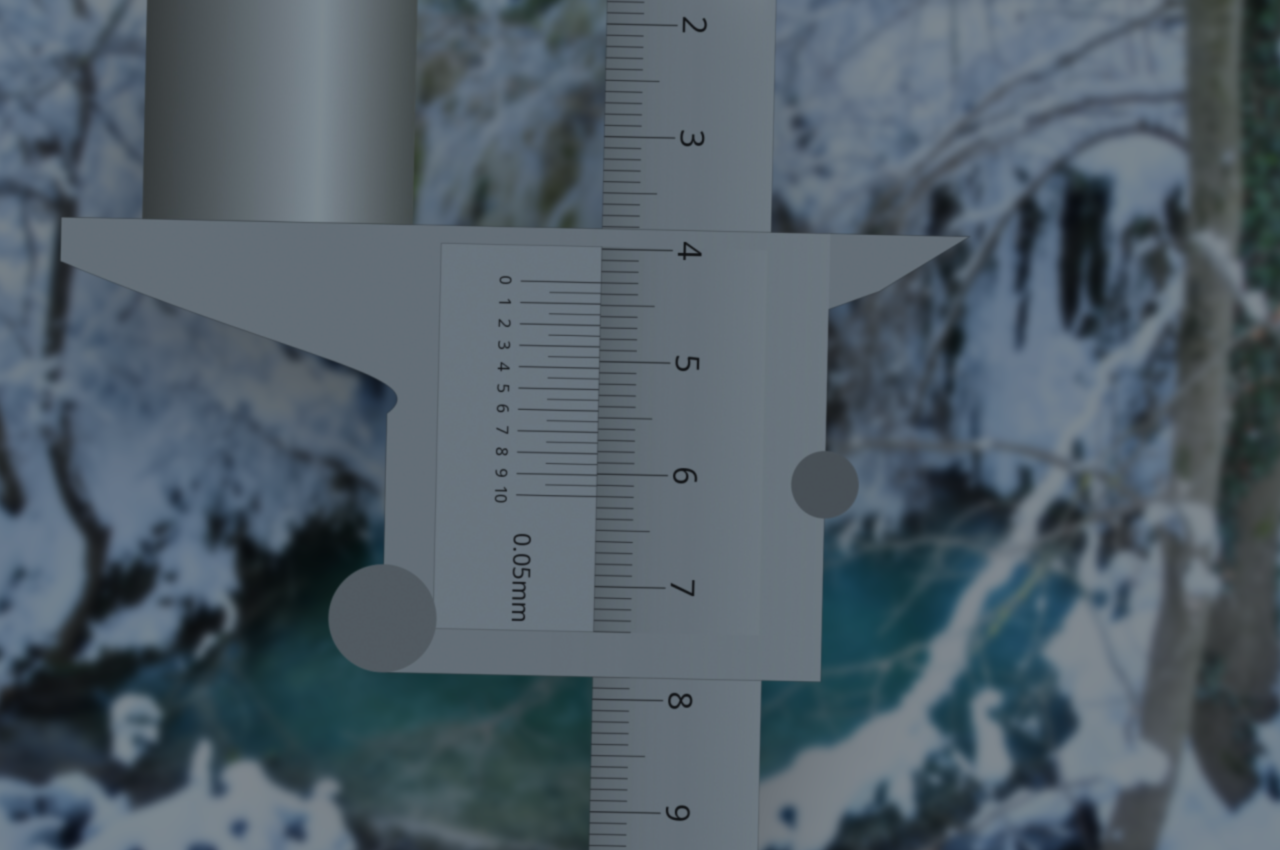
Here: 43.0mm
